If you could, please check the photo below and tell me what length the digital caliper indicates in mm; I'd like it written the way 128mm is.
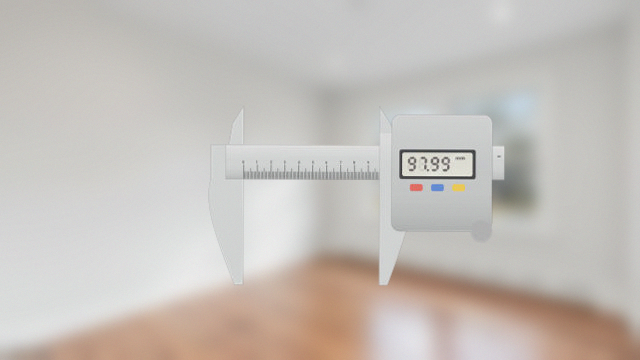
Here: 97.99mm
